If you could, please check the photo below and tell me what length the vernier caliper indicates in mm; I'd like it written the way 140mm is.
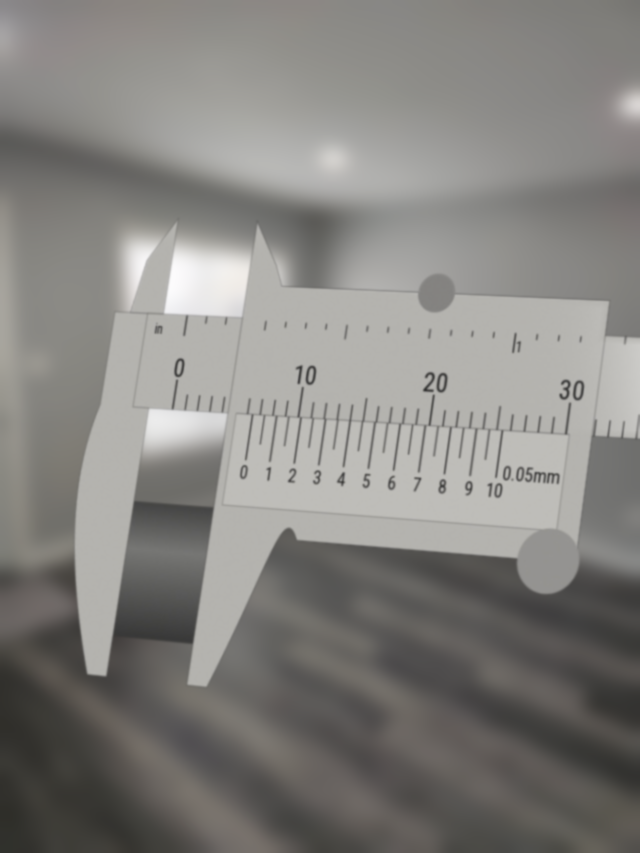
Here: 6.4mm
